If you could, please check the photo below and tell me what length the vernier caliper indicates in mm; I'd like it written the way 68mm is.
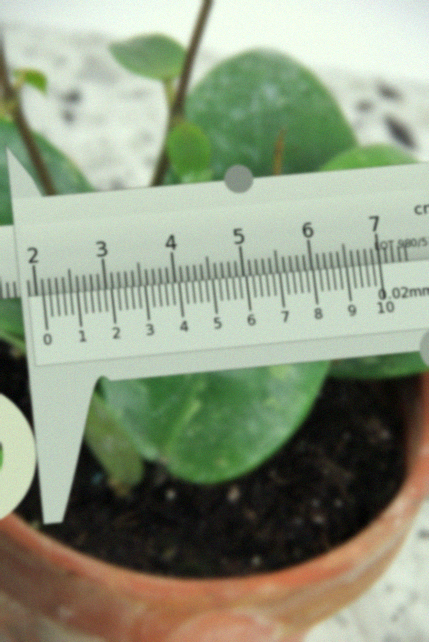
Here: 21.0mm
